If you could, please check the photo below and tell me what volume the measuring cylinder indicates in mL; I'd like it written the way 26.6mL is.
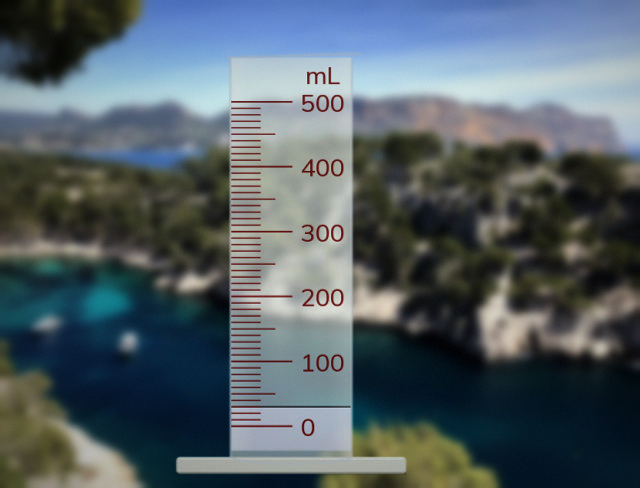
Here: 30mL
